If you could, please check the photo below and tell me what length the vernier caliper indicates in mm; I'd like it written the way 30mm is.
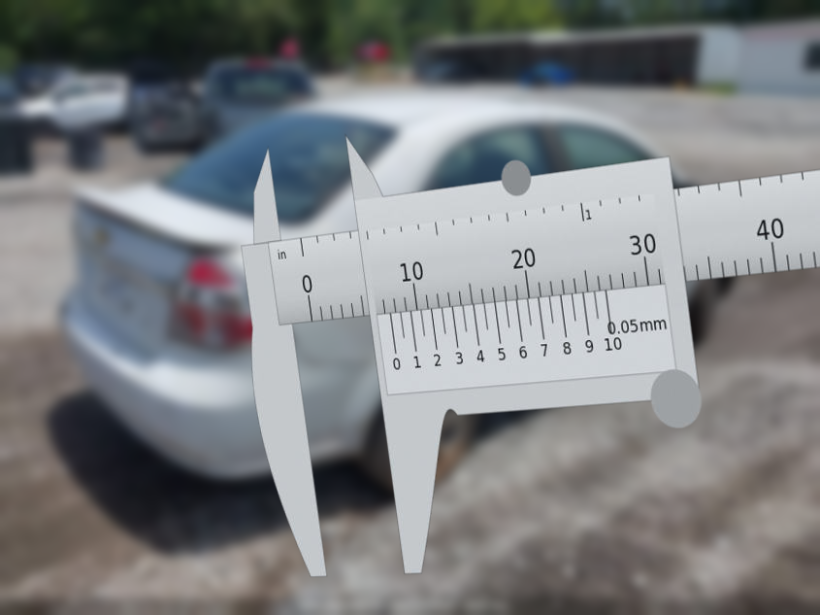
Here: 7.5mm
